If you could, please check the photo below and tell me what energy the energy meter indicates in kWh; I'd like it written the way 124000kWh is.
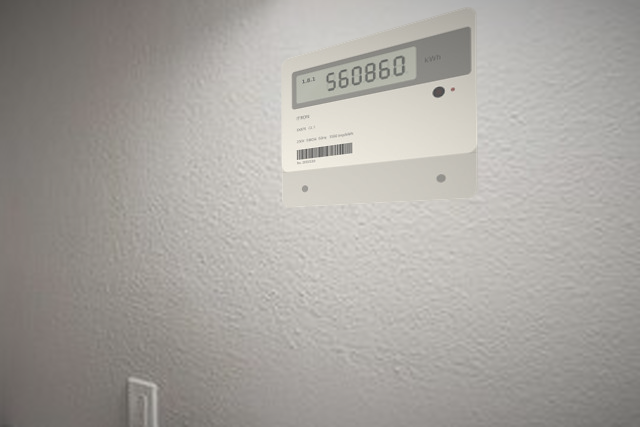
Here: 560860kWh
